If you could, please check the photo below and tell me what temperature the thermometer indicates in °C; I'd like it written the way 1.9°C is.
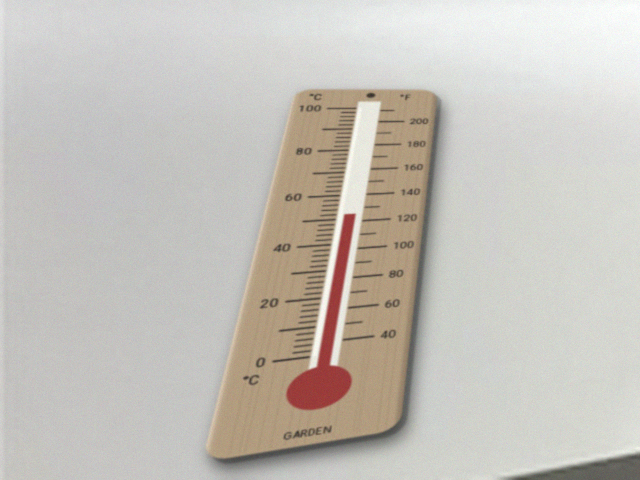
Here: 52°C
